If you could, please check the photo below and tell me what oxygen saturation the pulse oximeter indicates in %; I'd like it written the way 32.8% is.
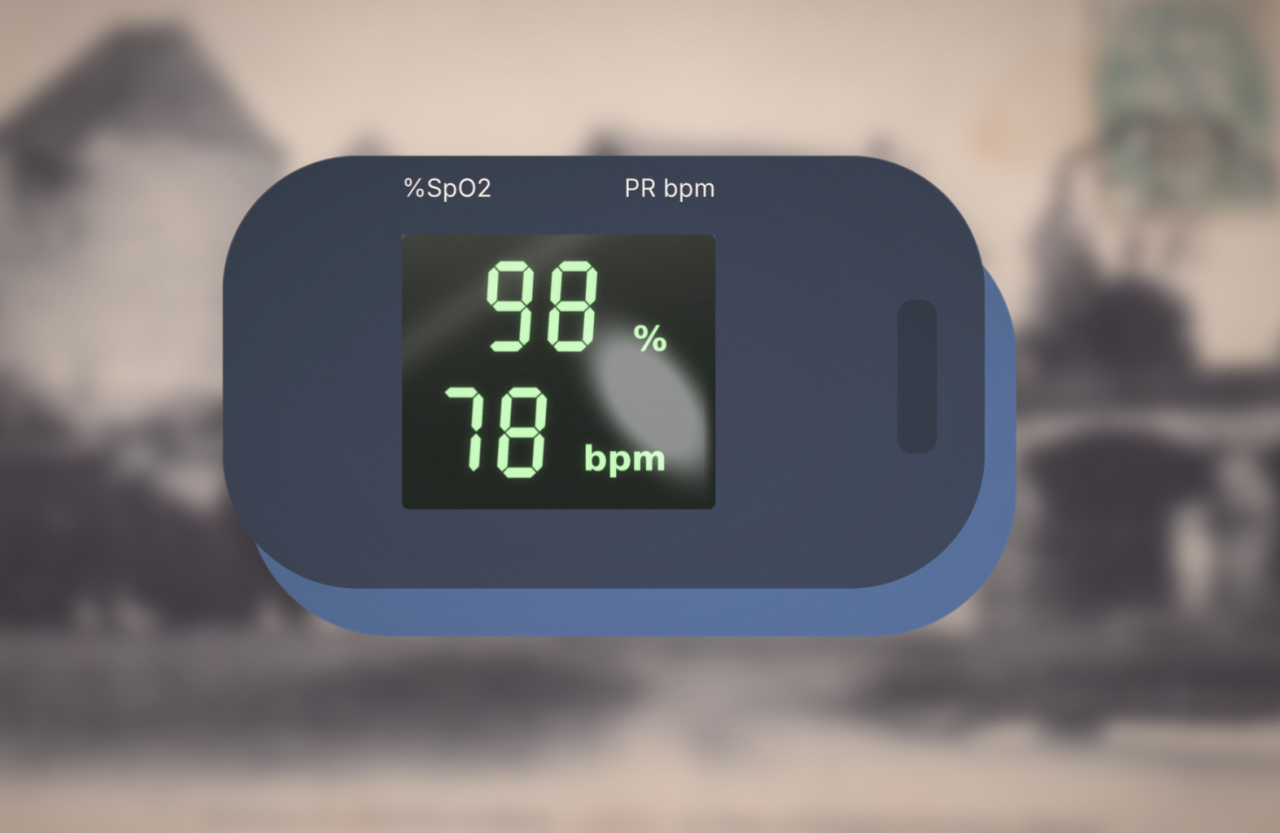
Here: 98%
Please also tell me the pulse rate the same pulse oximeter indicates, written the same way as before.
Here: 78bpm
